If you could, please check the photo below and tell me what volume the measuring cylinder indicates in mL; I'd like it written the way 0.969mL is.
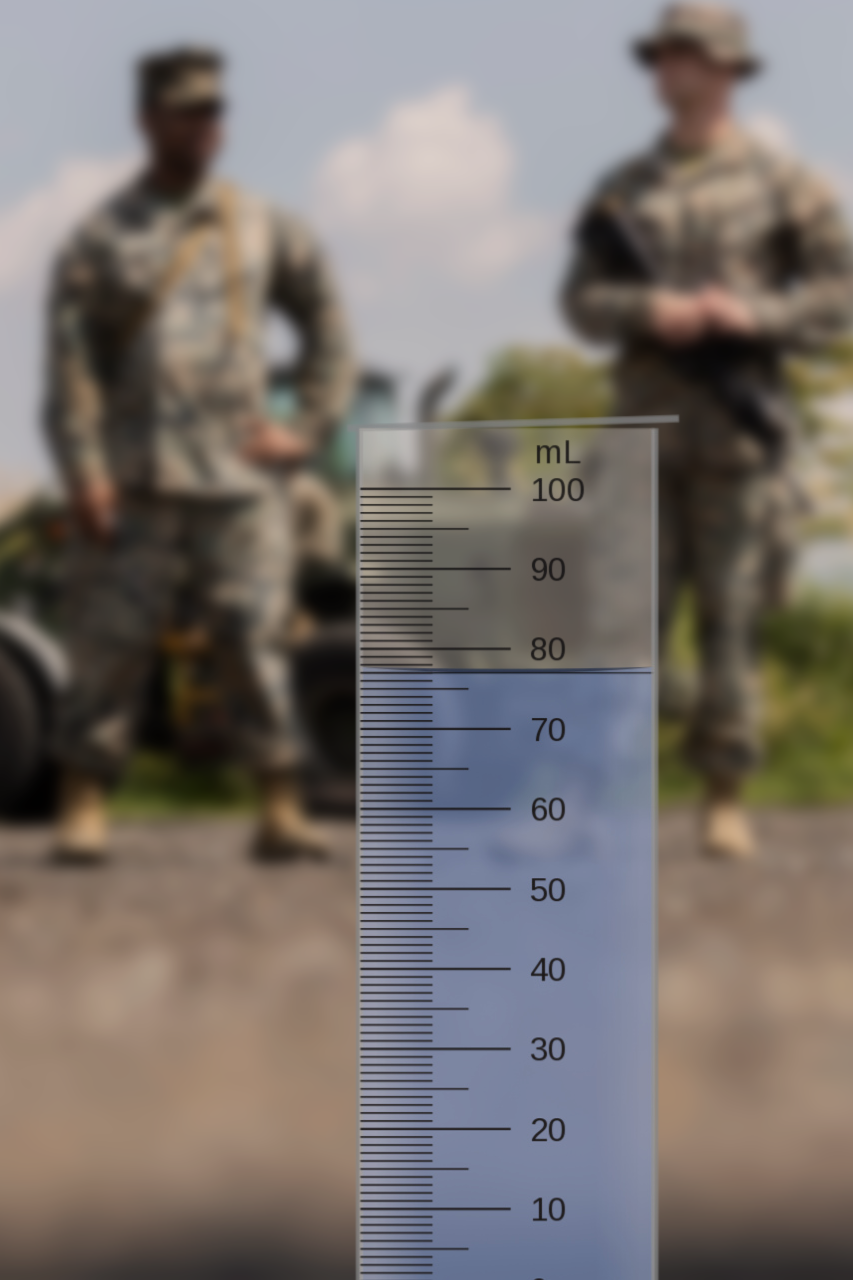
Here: 77mL
